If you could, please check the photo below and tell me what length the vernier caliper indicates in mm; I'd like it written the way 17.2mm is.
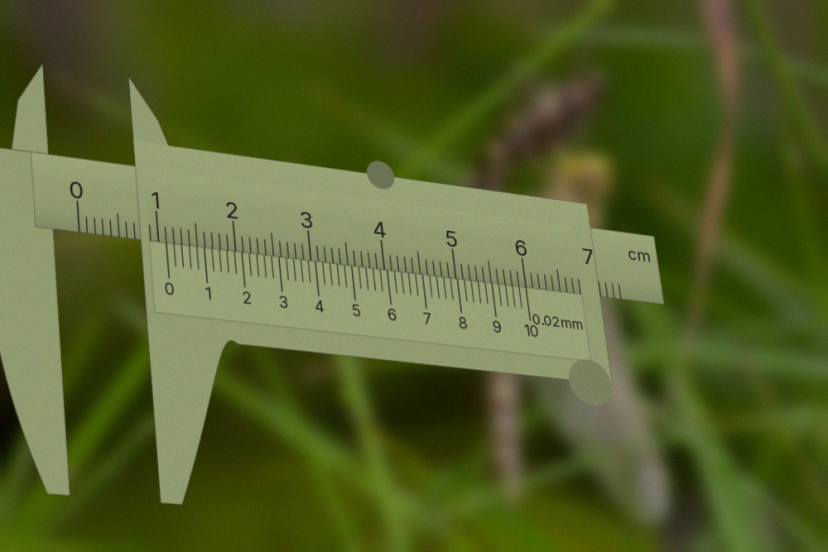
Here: 11.0mm
